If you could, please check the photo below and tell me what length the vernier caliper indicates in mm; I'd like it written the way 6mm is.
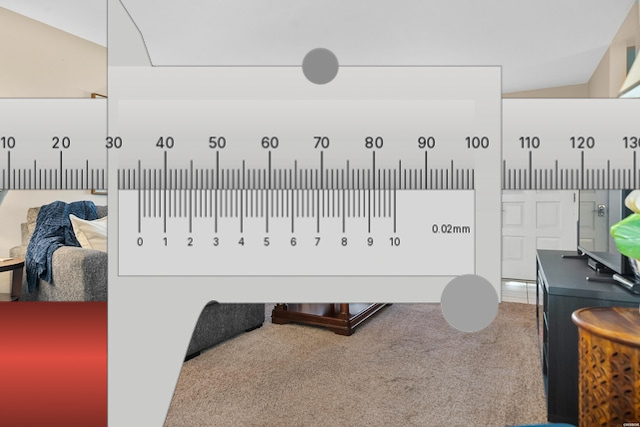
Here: 35.0mm
